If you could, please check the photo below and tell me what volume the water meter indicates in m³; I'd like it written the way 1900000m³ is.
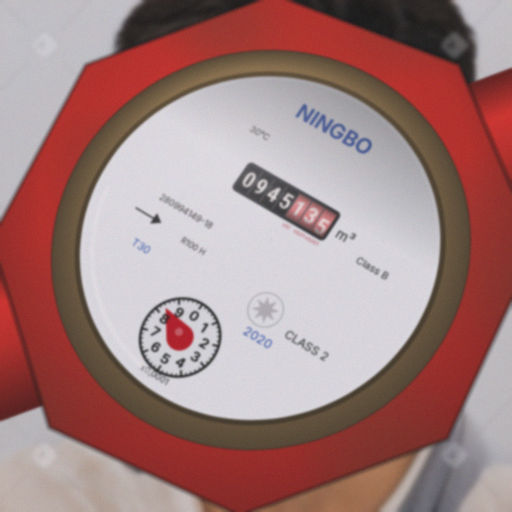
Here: 945.1348m³
